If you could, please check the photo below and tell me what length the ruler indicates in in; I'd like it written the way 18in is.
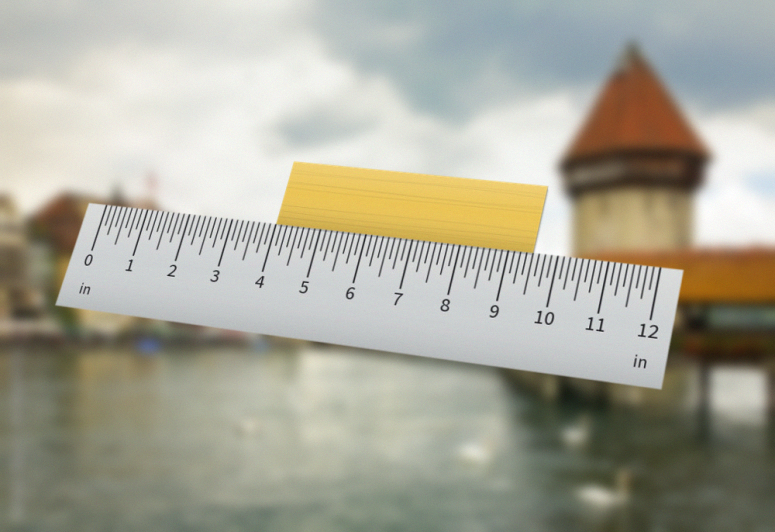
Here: 5.5in
